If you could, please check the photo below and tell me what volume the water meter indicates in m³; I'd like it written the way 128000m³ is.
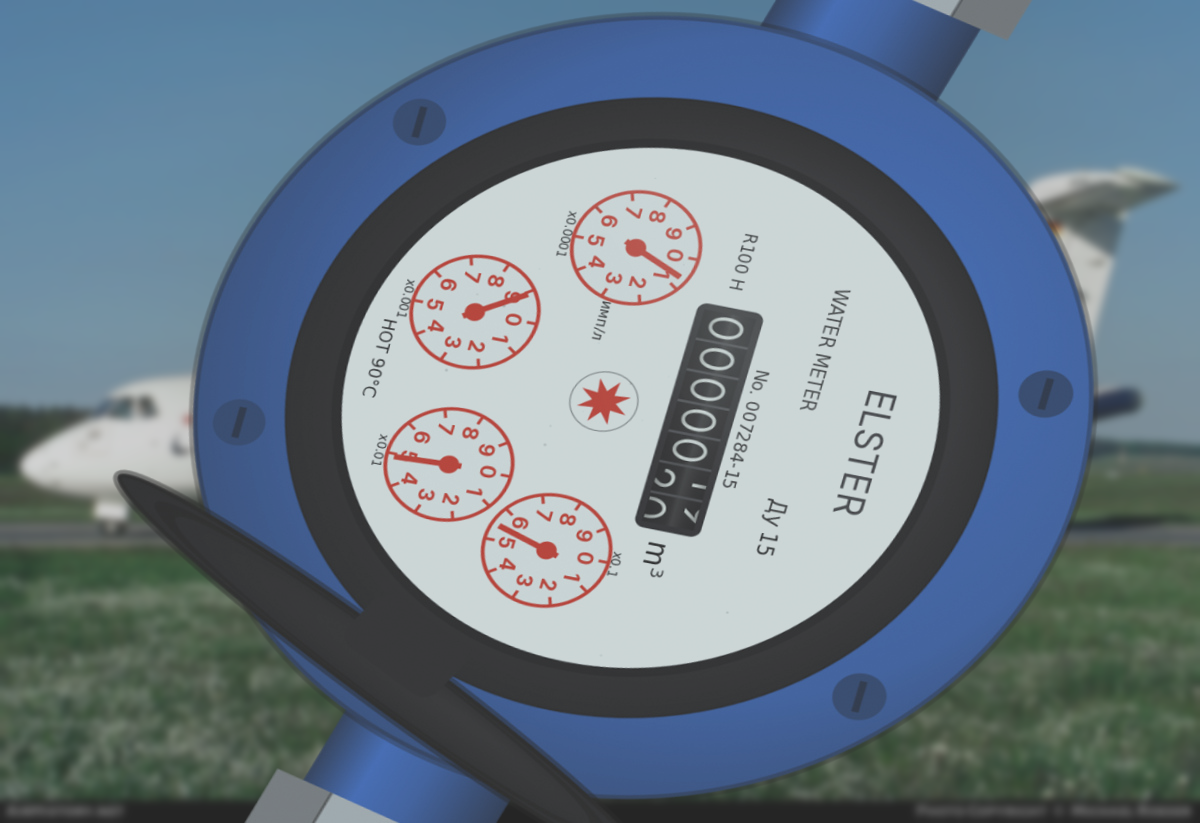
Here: 19.5490m³
